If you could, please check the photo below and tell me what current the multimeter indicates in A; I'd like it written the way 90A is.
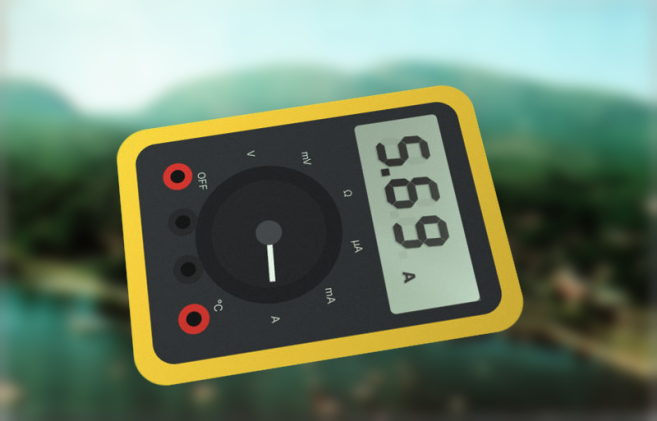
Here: 5.69A
